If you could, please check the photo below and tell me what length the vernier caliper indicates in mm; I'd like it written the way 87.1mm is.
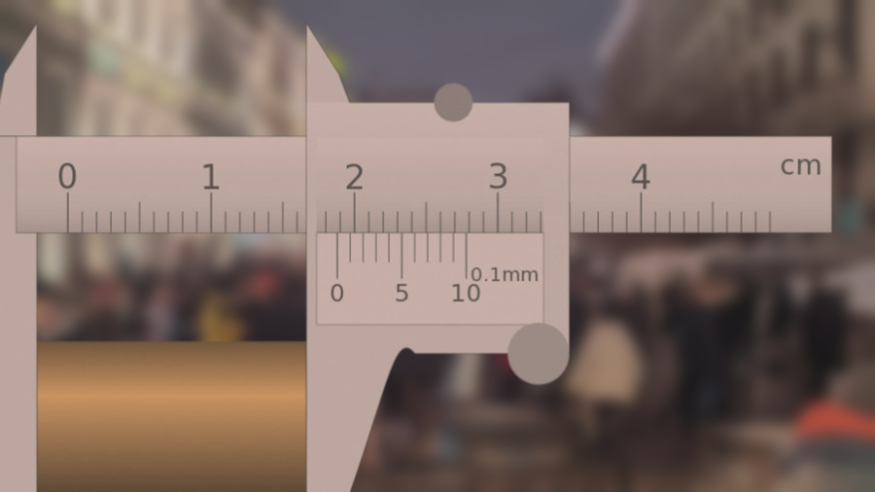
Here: 18.8mm
